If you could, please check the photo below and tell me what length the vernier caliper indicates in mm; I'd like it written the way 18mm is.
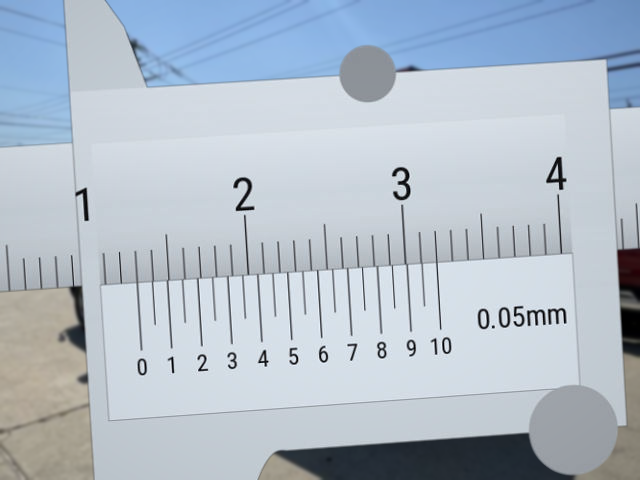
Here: 13.0mm
